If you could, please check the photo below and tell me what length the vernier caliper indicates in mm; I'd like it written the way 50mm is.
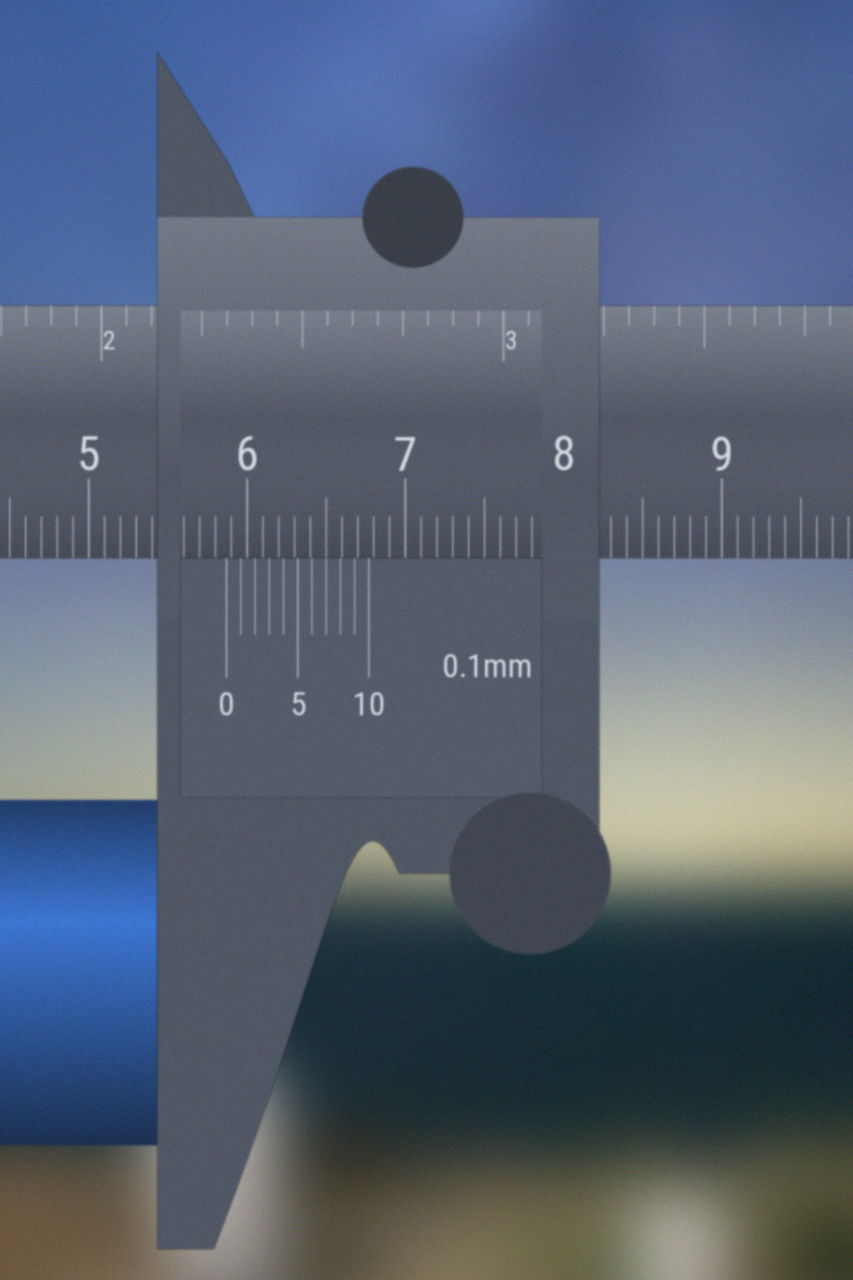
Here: 58.7mm
